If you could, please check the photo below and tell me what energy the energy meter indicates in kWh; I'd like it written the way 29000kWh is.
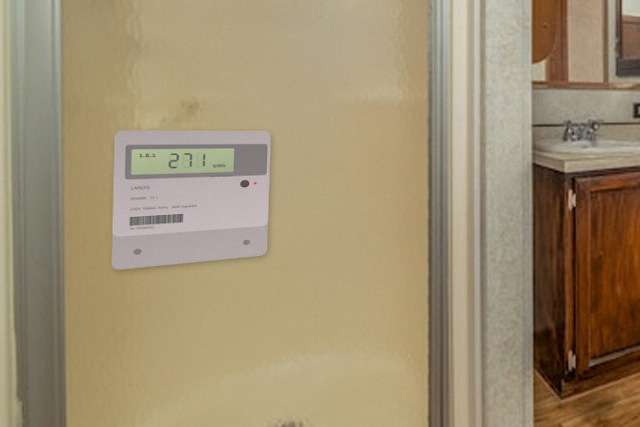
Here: 271kWh
